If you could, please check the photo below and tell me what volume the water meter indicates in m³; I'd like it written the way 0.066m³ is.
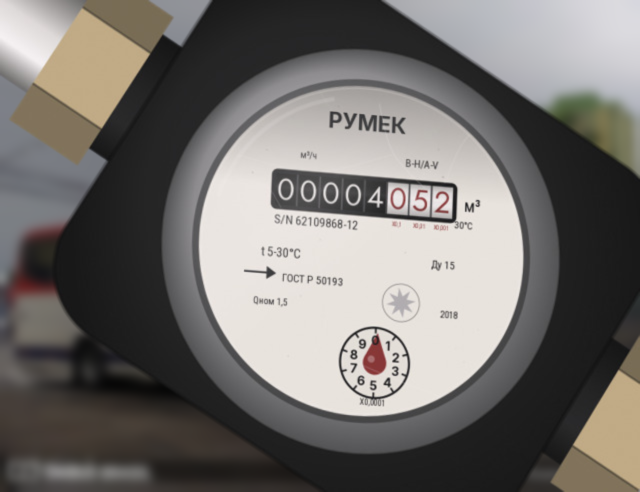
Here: 4.0520m³
